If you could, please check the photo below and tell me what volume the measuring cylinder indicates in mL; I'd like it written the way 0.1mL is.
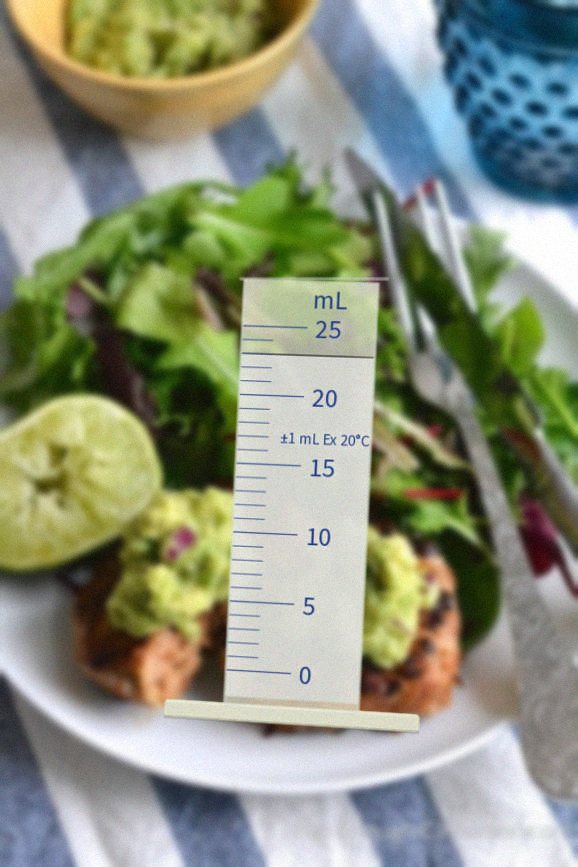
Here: 23mL
